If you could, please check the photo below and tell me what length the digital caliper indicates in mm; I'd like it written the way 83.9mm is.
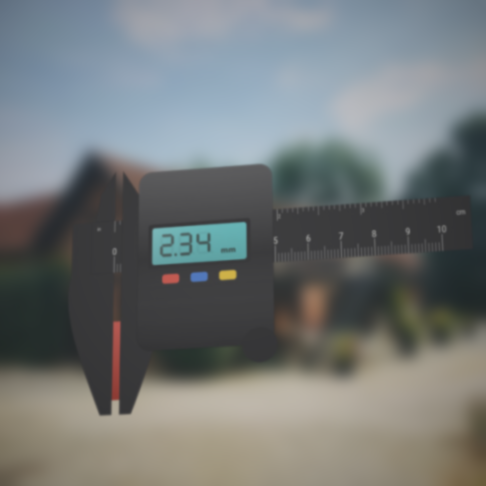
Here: 2.34mm
